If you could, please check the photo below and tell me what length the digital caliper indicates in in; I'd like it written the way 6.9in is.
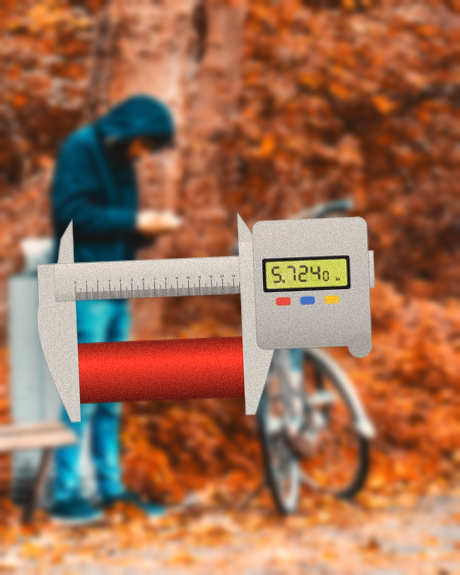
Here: 5.7240in
